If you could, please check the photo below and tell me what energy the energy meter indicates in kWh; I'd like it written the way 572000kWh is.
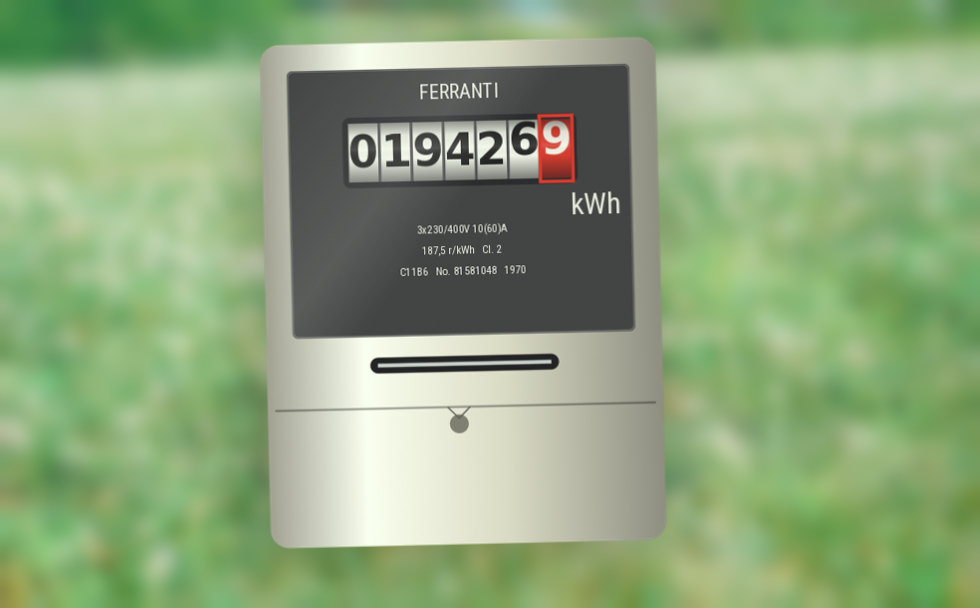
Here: 19426.9kWh
